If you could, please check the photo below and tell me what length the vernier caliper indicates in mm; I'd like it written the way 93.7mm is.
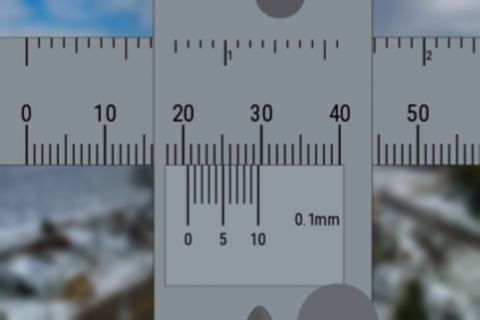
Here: 20.6mm
